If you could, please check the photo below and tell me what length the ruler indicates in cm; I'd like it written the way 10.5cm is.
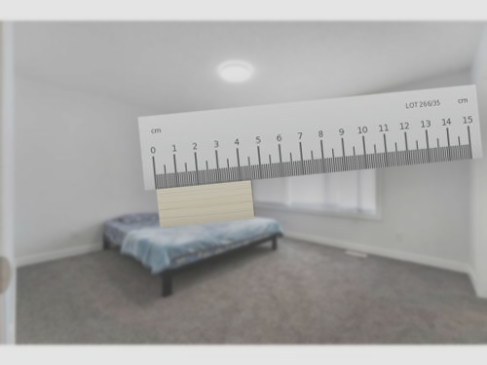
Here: 4.5cm
